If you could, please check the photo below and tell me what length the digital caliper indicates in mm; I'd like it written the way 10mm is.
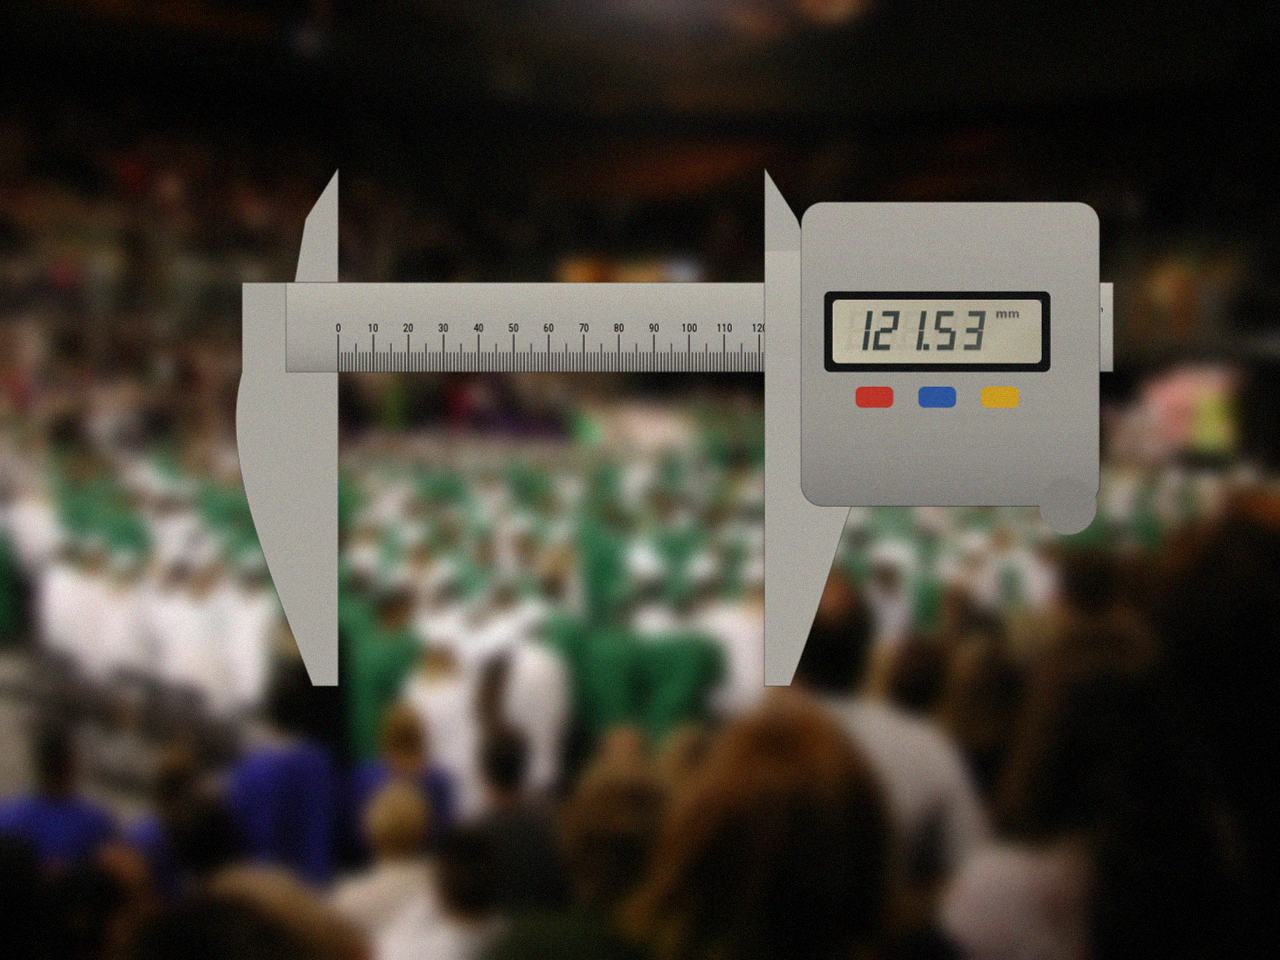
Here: 121.53mm
